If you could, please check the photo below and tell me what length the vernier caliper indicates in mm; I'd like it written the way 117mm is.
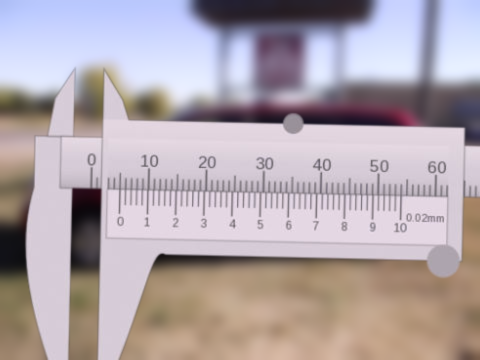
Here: 5.0mm
